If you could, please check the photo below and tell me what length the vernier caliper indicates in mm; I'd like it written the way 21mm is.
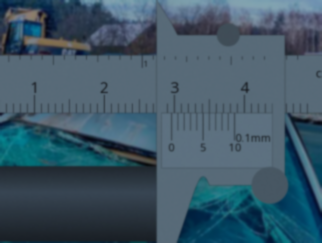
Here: 29.6mm
